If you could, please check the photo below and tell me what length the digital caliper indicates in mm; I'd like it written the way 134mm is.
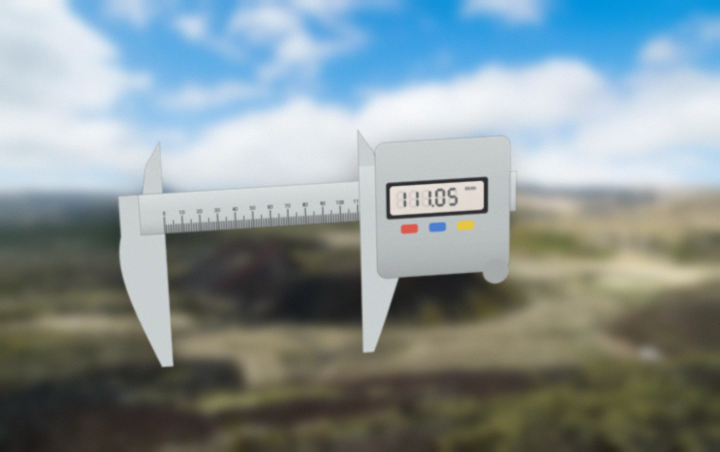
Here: 111.05mm
